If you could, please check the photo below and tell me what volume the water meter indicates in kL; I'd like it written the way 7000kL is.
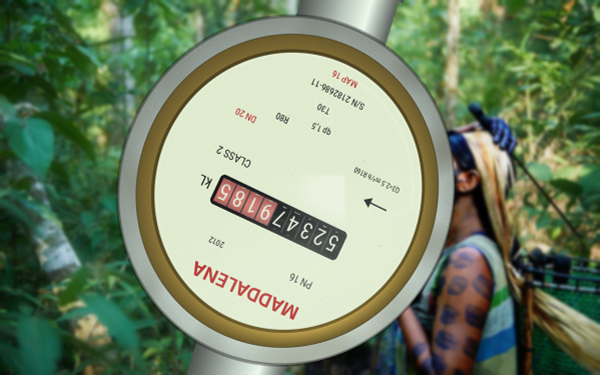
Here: 52347.9185kL
